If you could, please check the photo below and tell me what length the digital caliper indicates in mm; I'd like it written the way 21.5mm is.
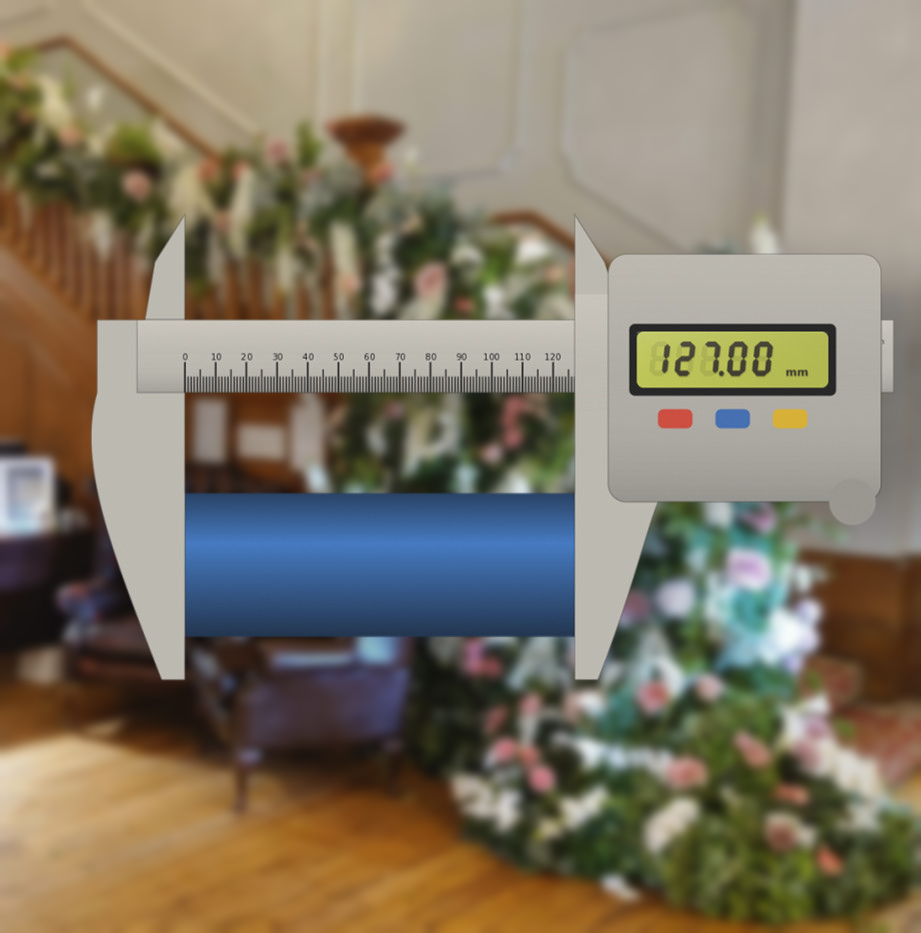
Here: 127.00mm
